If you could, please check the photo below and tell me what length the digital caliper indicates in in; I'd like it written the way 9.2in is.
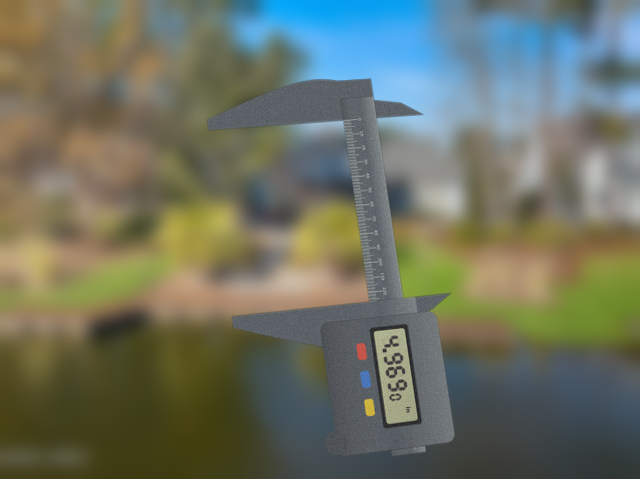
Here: 4.9690in
